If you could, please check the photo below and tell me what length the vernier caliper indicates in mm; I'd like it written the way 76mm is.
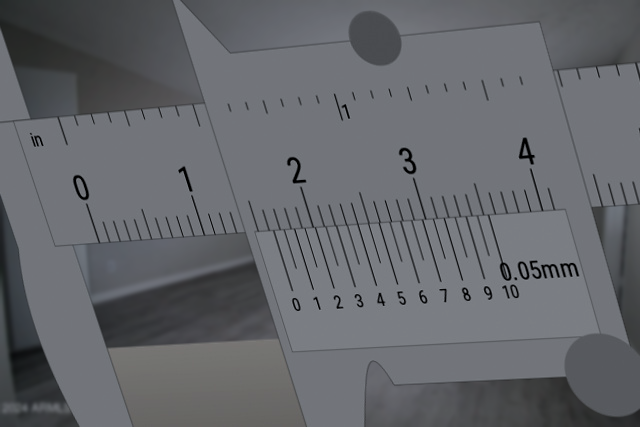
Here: 16.4mm
